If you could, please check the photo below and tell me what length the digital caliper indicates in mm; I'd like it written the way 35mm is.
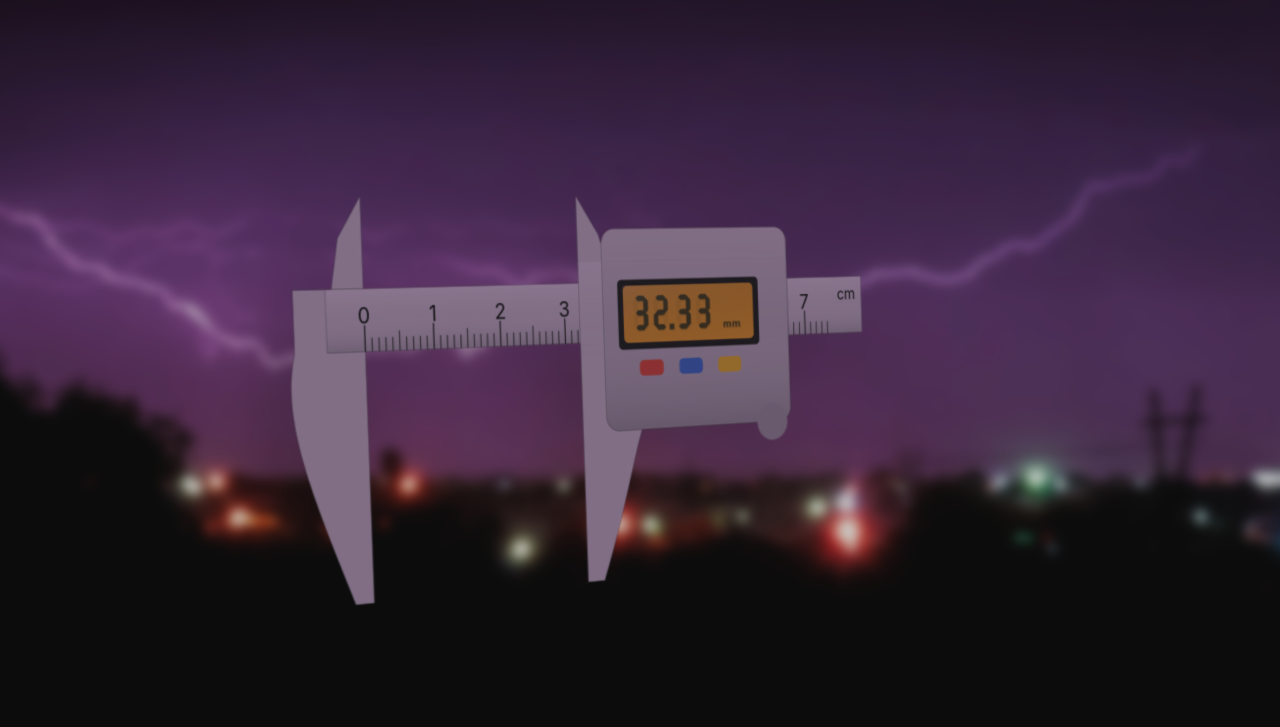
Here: 32.33mm
